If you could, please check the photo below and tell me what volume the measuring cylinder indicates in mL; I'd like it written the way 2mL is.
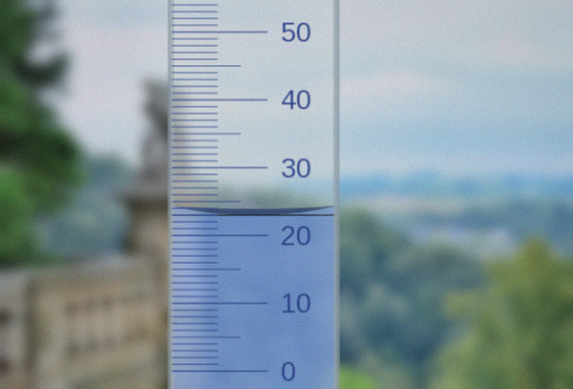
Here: 23mL
